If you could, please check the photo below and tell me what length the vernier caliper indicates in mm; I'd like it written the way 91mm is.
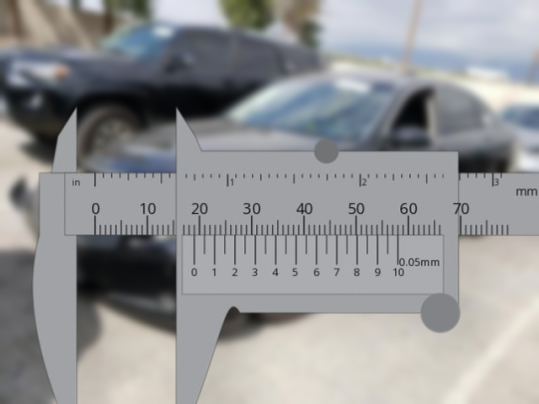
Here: 19.0mm
